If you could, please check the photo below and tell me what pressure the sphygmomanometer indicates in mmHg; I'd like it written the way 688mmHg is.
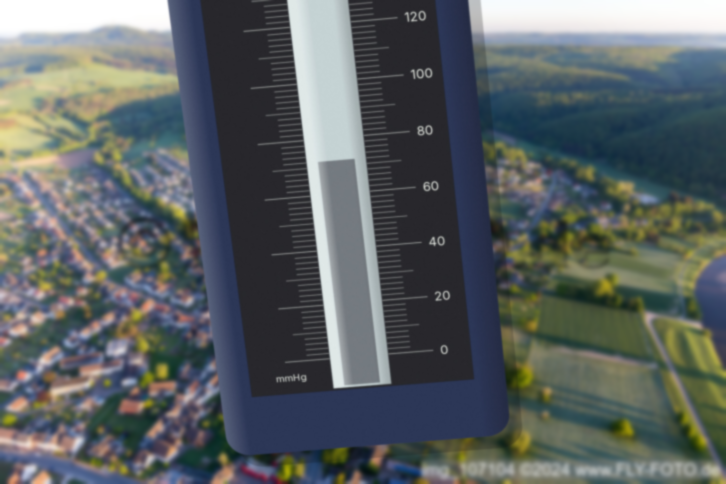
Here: 72mmHg
